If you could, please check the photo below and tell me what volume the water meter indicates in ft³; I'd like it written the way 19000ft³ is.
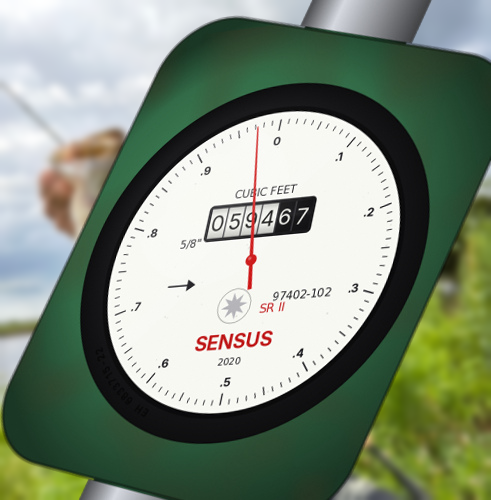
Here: 59466.97ft³
